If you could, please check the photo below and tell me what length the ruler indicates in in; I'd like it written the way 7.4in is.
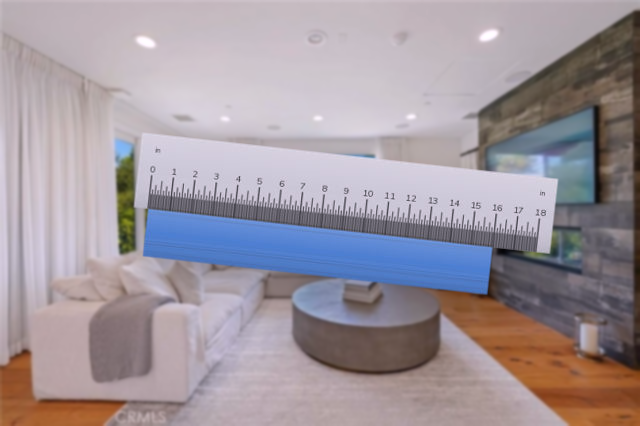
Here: 16in
